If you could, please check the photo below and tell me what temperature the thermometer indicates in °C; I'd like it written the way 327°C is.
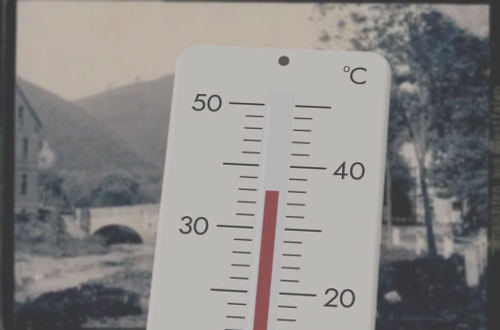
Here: 36°C
